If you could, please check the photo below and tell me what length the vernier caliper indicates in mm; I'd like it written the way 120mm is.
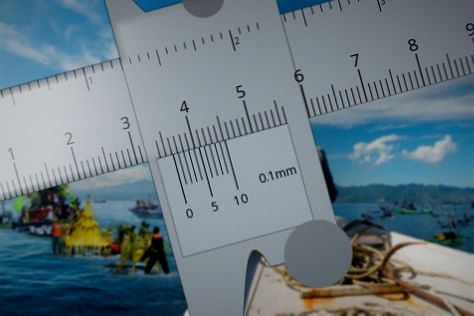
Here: 36.2mm
